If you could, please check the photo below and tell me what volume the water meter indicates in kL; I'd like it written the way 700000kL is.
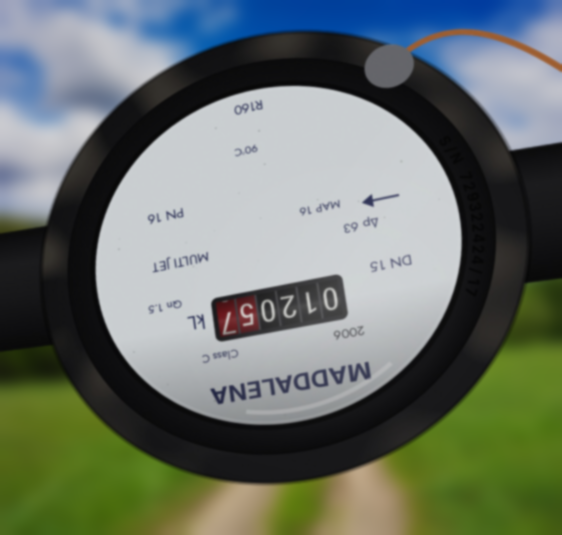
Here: 120.57kL
